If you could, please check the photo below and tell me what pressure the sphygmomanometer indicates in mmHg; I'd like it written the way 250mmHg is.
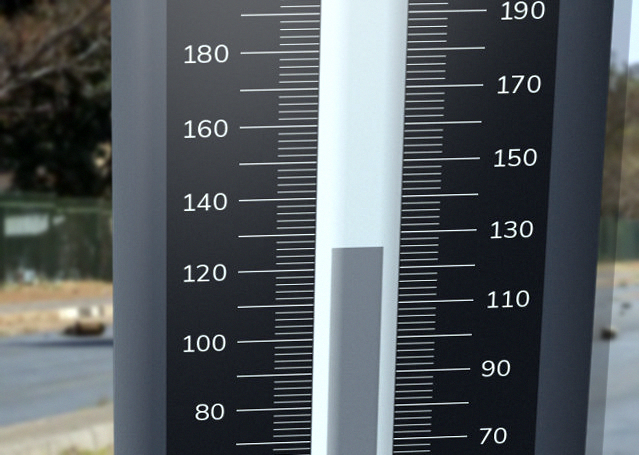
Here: 126mmHg
